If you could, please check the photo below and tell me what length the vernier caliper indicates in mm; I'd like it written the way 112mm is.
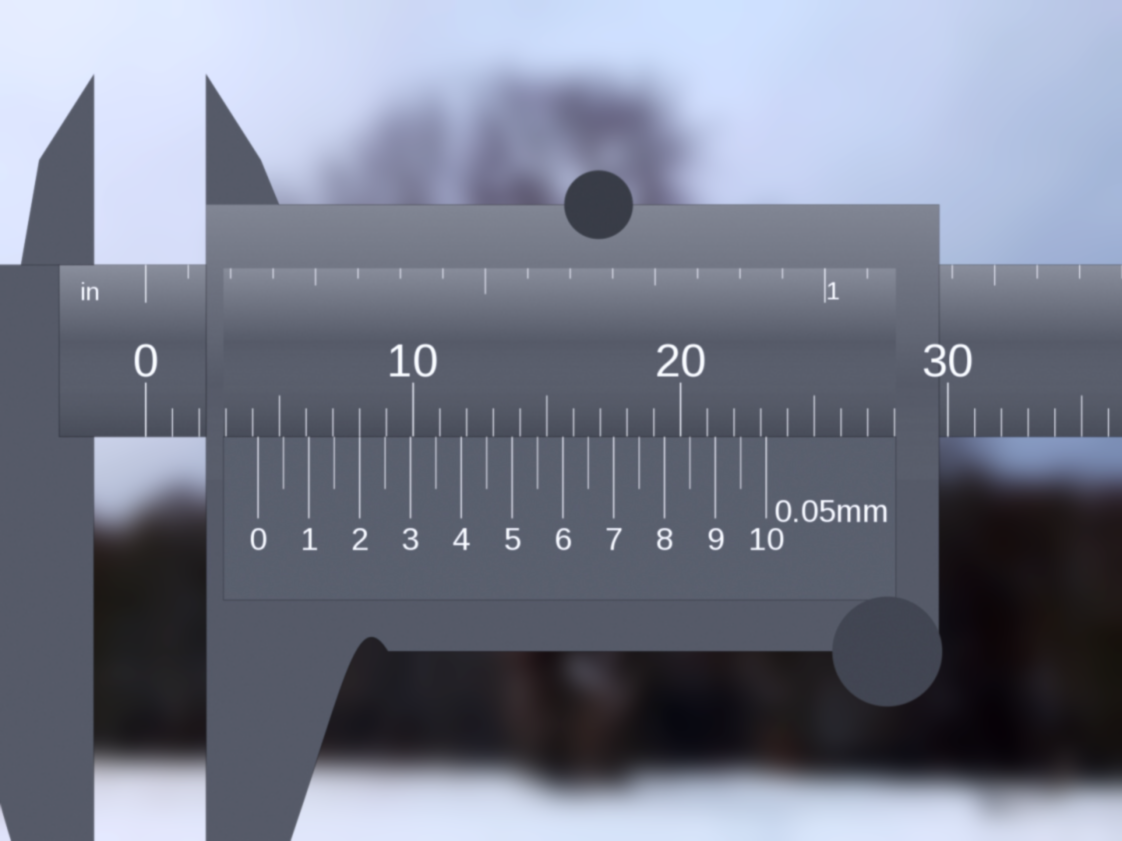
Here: 4.20mm
